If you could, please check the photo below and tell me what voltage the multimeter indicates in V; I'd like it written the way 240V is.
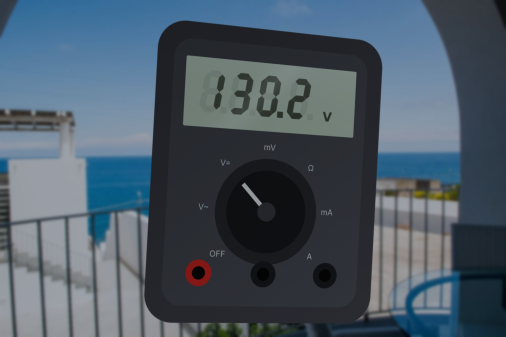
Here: 130.2V
